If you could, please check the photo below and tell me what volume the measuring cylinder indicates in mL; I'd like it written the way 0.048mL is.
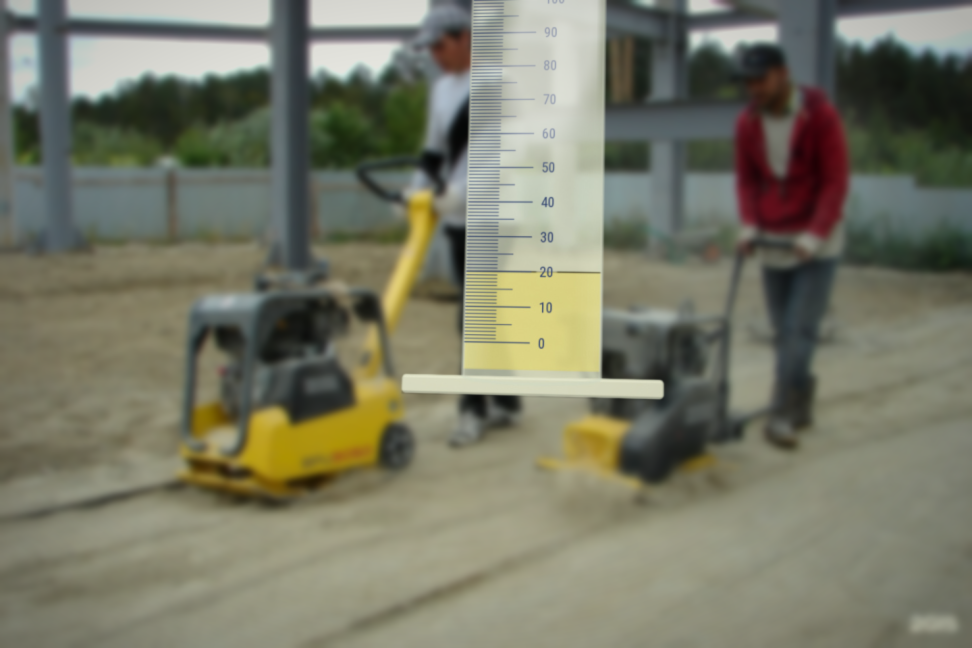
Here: 20mL
